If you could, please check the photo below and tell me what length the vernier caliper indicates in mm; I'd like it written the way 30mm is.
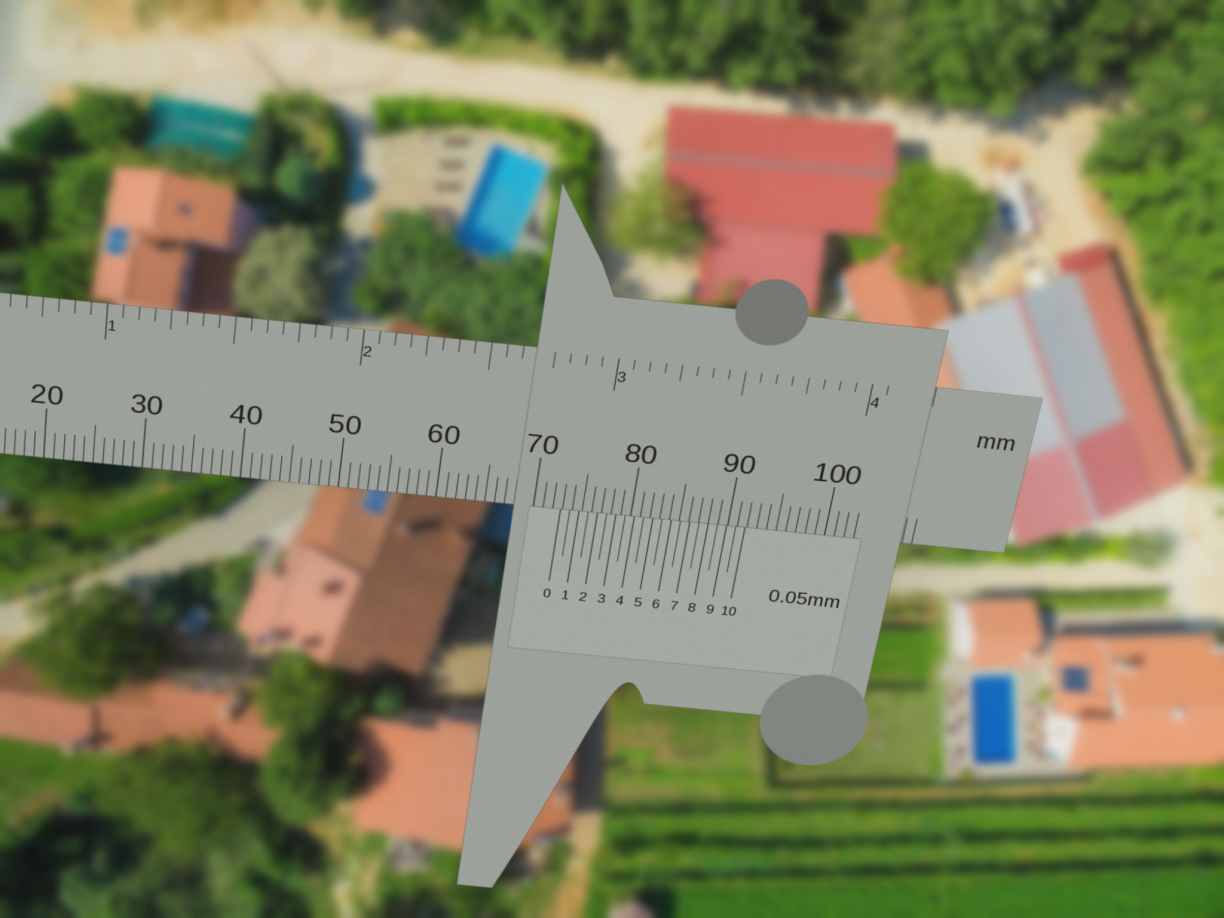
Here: 72.8mm
